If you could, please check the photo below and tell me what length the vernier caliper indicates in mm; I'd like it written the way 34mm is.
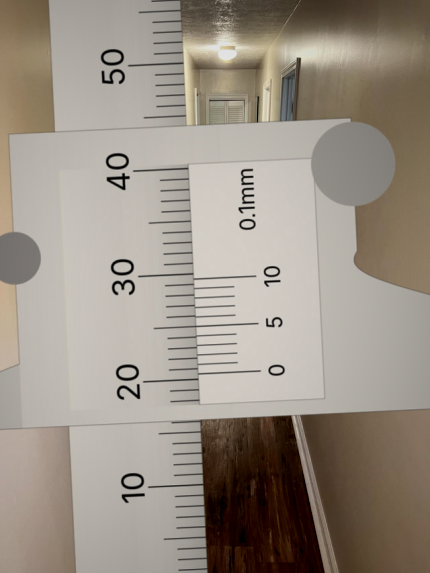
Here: 20.5mm
